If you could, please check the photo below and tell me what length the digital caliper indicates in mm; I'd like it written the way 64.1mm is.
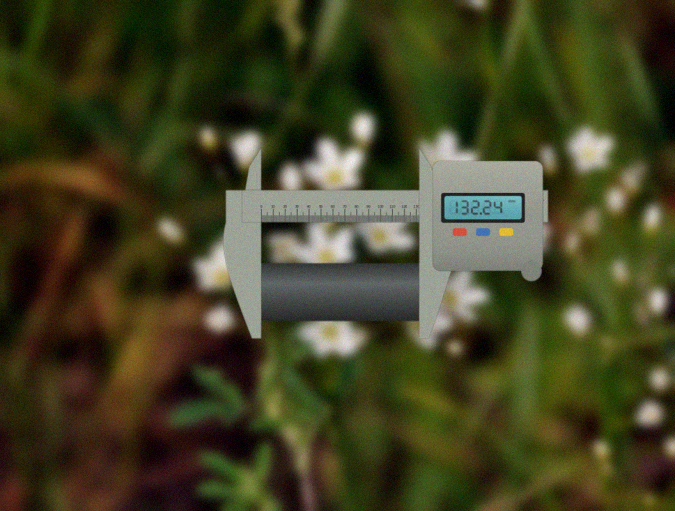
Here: 132.24mm
